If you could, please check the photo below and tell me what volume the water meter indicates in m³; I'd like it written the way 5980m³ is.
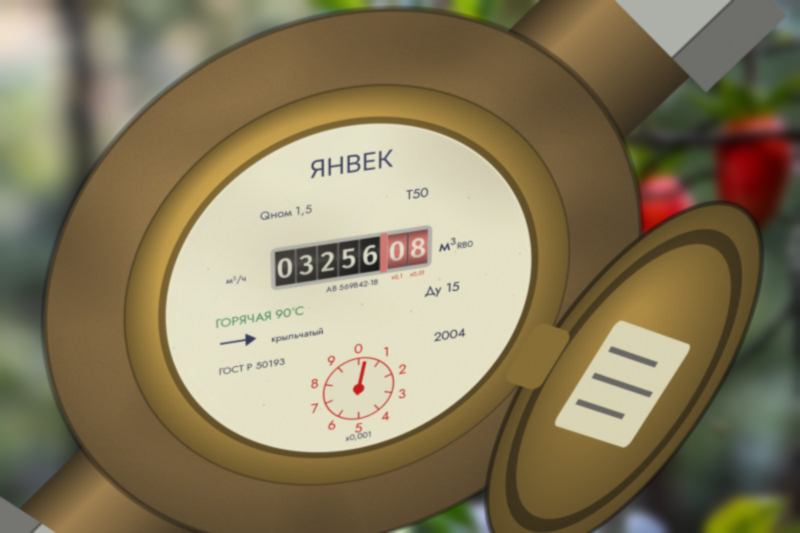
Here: 3256.080m³
